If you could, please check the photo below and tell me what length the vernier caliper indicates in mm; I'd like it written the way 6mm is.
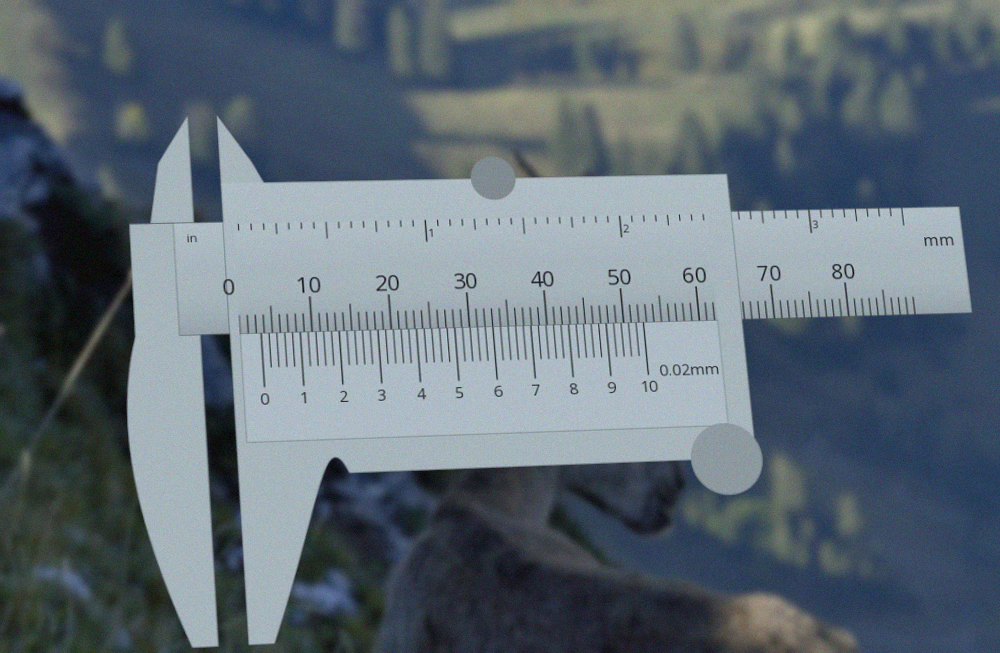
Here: 3.6mm
